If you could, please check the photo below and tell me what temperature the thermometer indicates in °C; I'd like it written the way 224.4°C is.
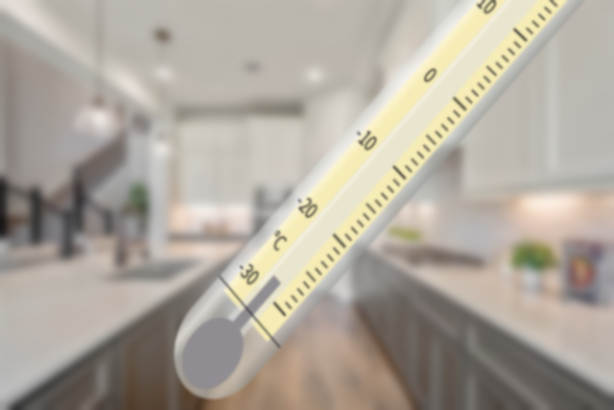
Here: -28°C
